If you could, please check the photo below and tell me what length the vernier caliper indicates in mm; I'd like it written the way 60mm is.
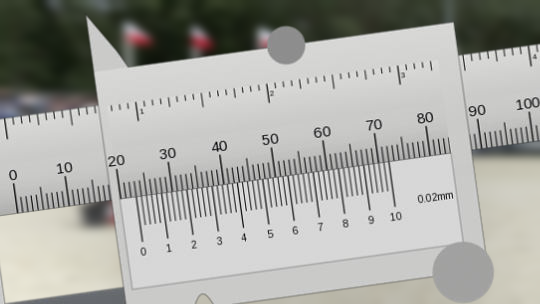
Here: 23.0mm
